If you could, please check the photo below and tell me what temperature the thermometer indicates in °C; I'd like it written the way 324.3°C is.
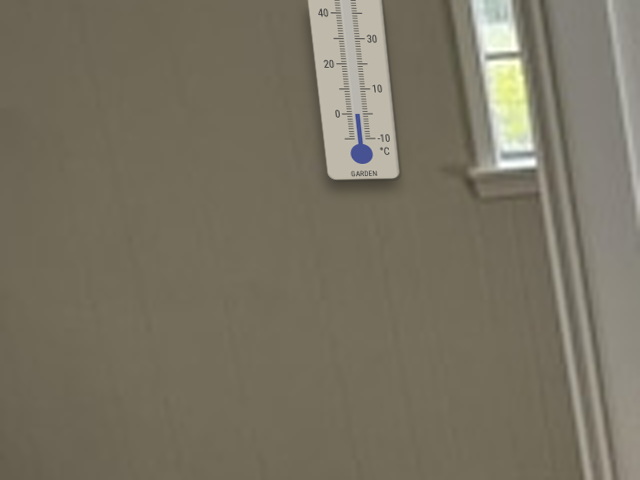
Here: 0°C
